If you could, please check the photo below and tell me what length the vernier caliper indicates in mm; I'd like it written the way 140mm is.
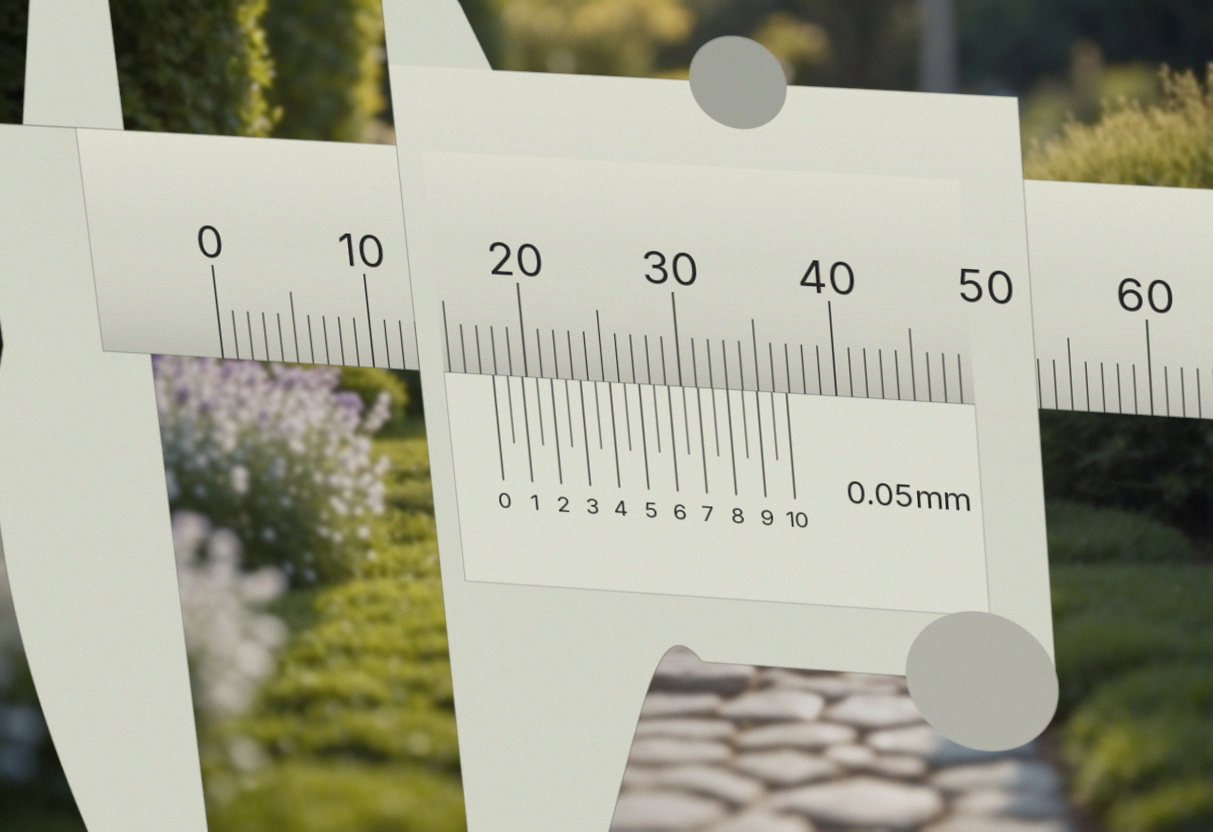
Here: 17.8mm
